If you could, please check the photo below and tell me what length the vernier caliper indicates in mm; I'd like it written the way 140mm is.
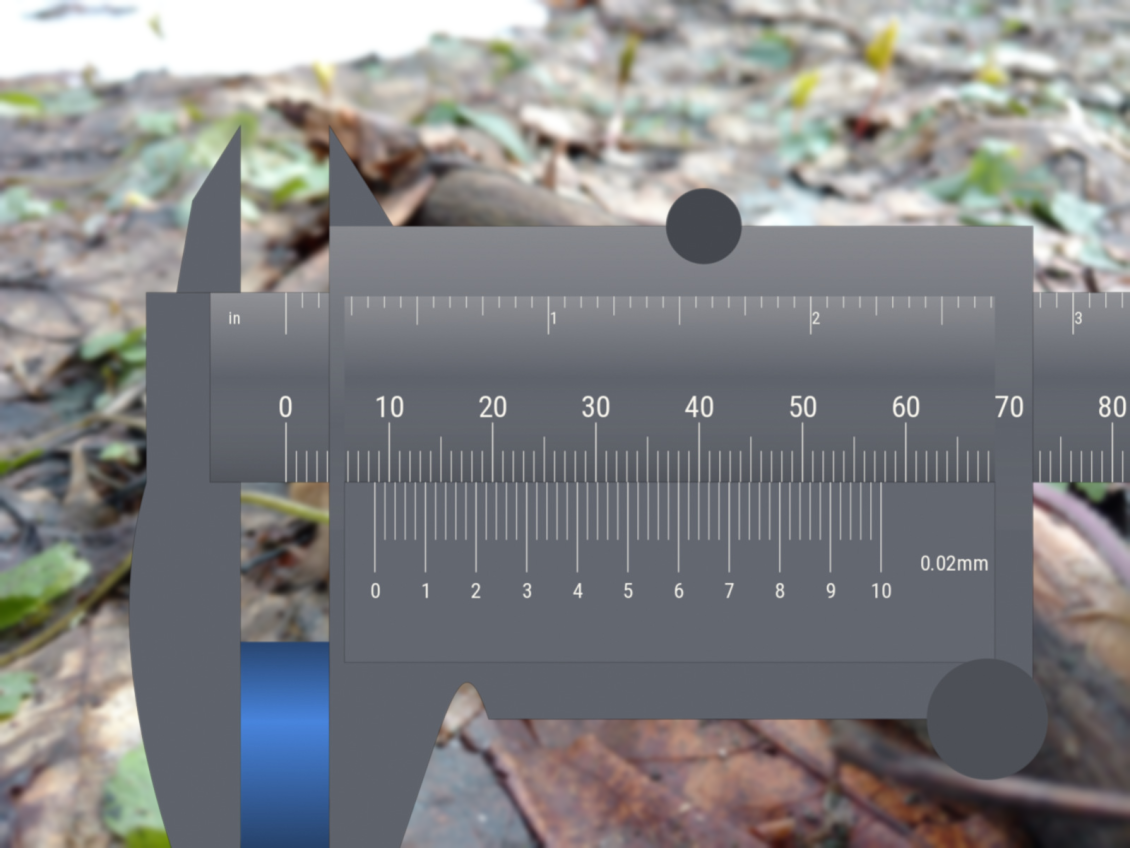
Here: 8.6mm
